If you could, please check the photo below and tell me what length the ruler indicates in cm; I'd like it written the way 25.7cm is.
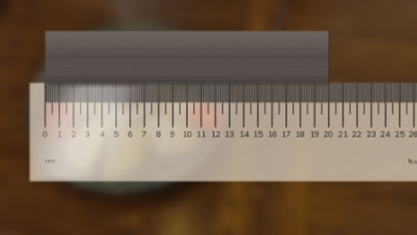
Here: 20cm
